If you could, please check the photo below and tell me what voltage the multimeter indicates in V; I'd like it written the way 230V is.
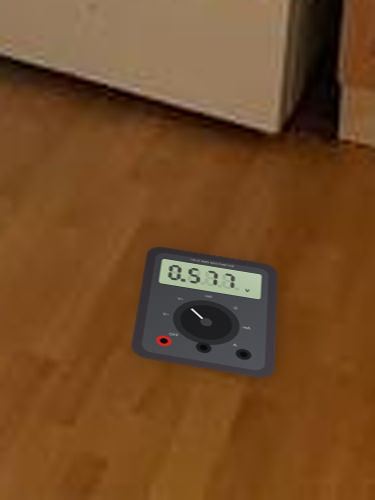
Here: 0.577V
